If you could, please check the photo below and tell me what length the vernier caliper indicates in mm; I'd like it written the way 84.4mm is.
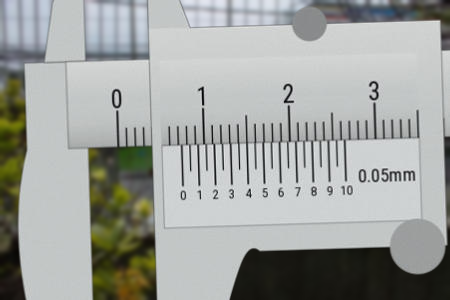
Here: 7.4mm
